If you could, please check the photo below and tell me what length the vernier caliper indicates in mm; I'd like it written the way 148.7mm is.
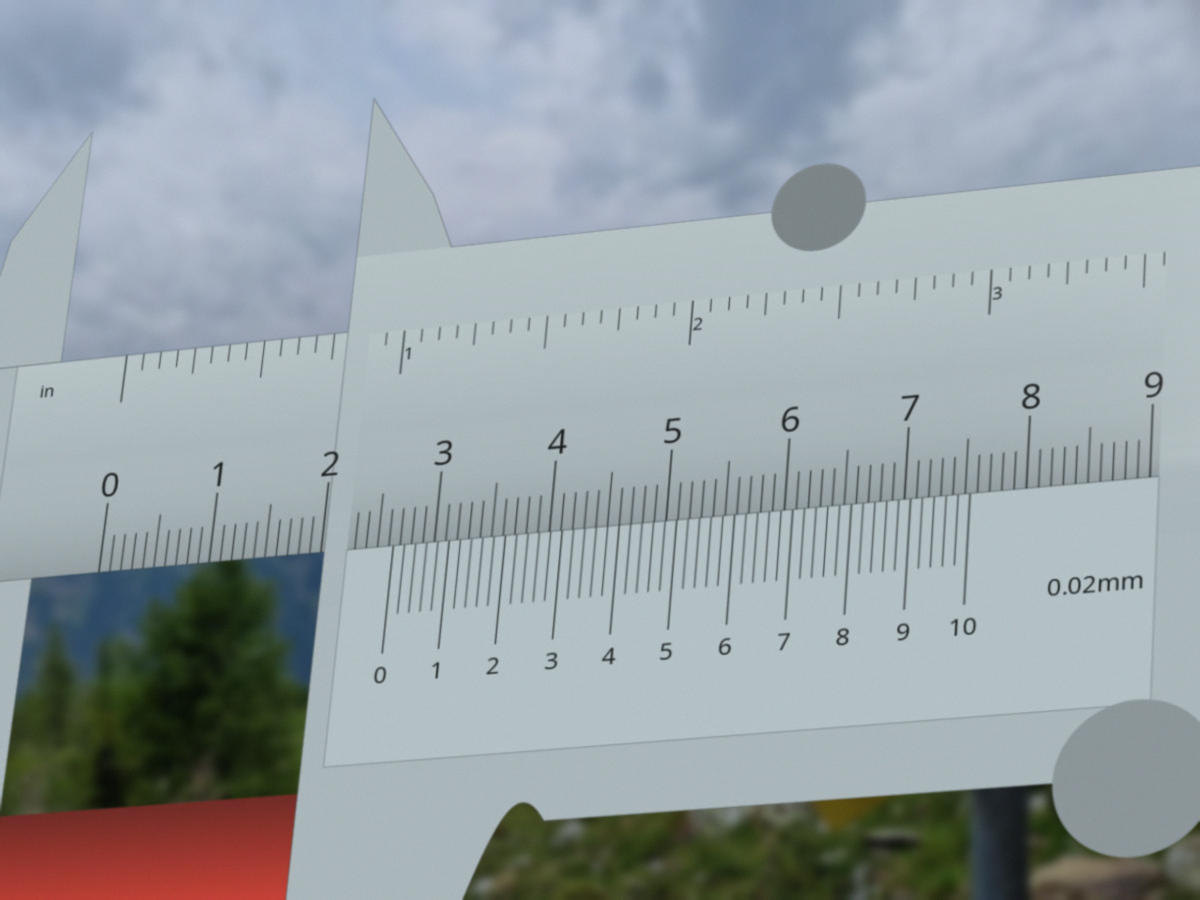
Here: 26.4mm
